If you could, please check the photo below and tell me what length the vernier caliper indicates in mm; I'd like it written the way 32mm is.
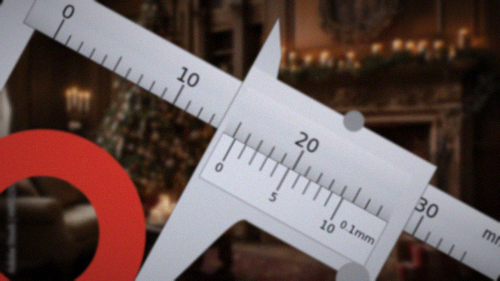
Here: 15.2mm
